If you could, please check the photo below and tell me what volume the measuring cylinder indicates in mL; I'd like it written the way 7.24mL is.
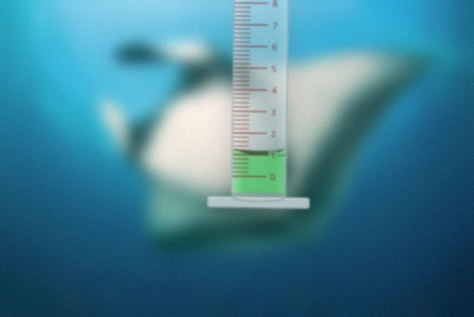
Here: 1mL
